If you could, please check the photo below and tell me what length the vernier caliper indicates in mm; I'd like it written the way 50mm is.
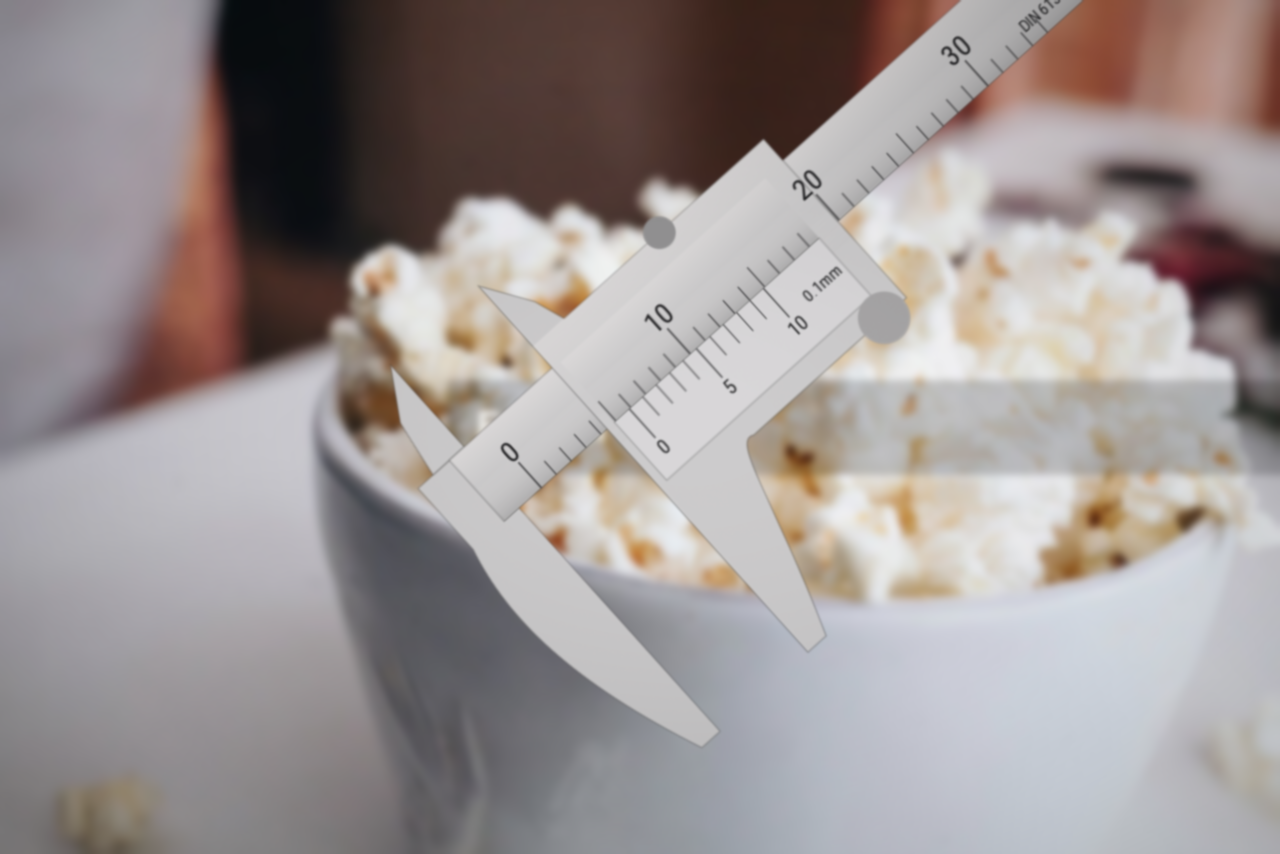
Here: 5.9mm
